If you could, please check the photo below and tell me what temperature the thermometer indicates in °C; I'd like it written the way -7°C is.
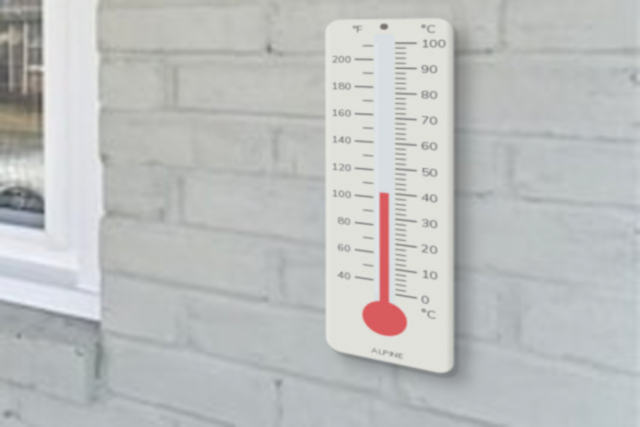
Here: 40°C
